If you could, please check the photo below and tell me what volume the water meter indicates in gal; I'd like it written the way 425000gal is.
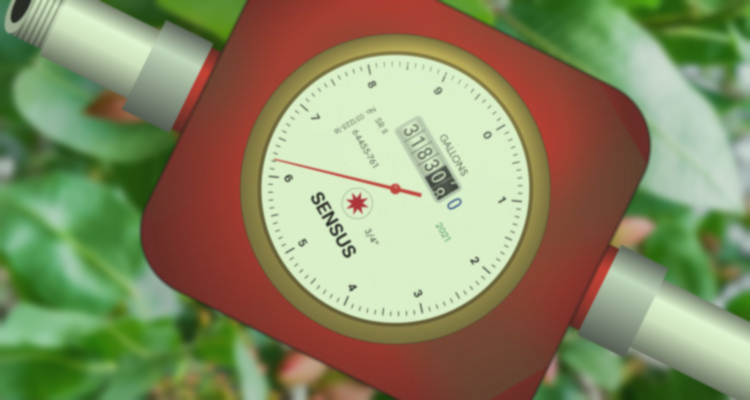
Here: 3183076.2gal
